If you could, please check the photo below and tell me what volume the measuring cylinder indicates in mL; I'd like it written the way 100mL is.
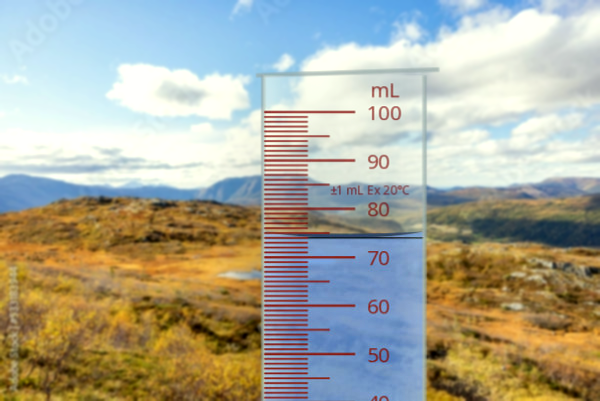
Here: 74mL
